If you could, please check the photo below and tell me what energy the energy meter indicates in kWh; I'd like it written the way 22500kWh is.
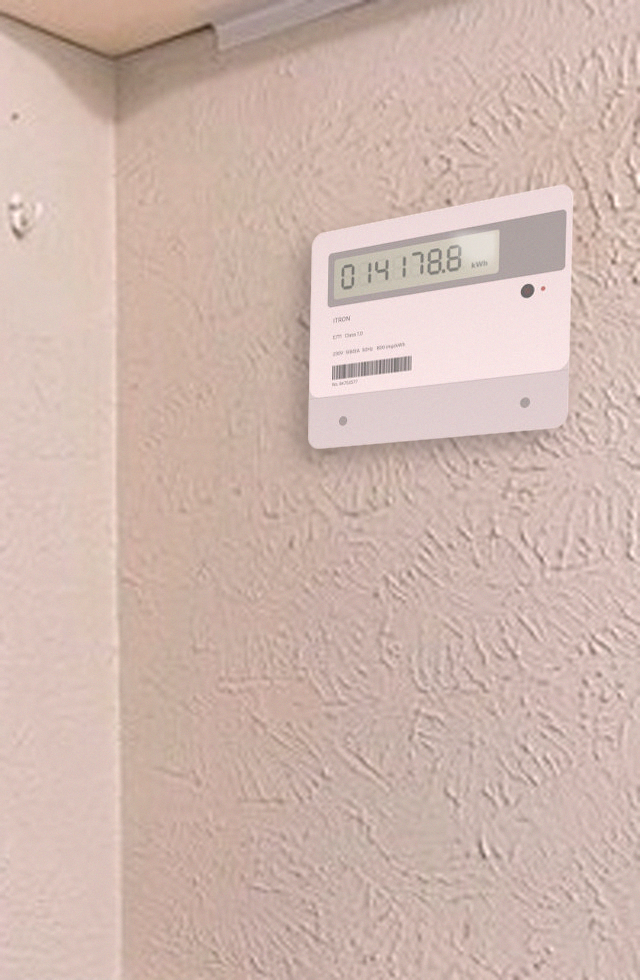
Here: 14178.8kWh
